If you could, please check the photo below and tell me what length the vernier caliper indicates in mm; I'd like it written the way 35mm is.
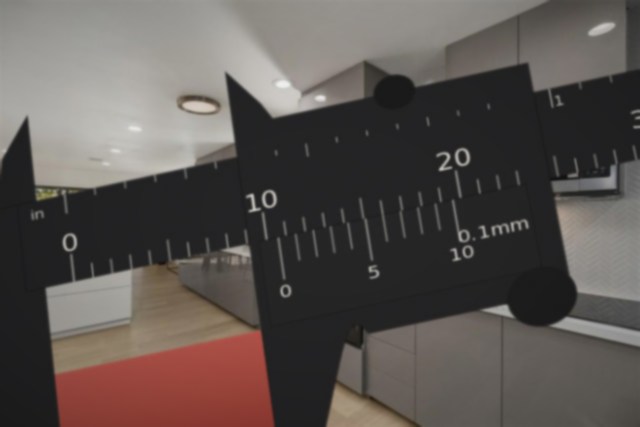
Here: 10.6mm
